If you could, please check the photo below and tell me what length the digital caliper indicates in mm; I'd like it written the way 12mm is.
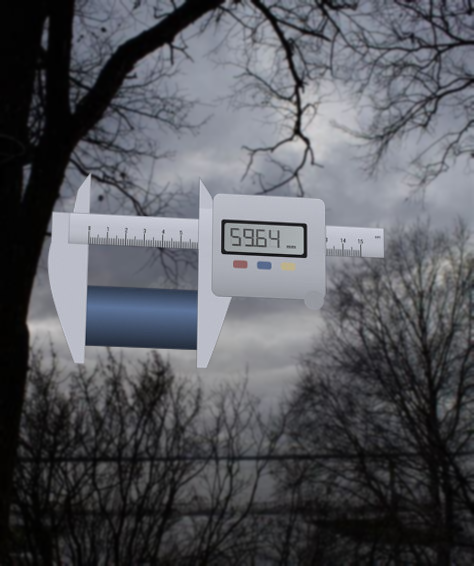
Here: 59.64mm
